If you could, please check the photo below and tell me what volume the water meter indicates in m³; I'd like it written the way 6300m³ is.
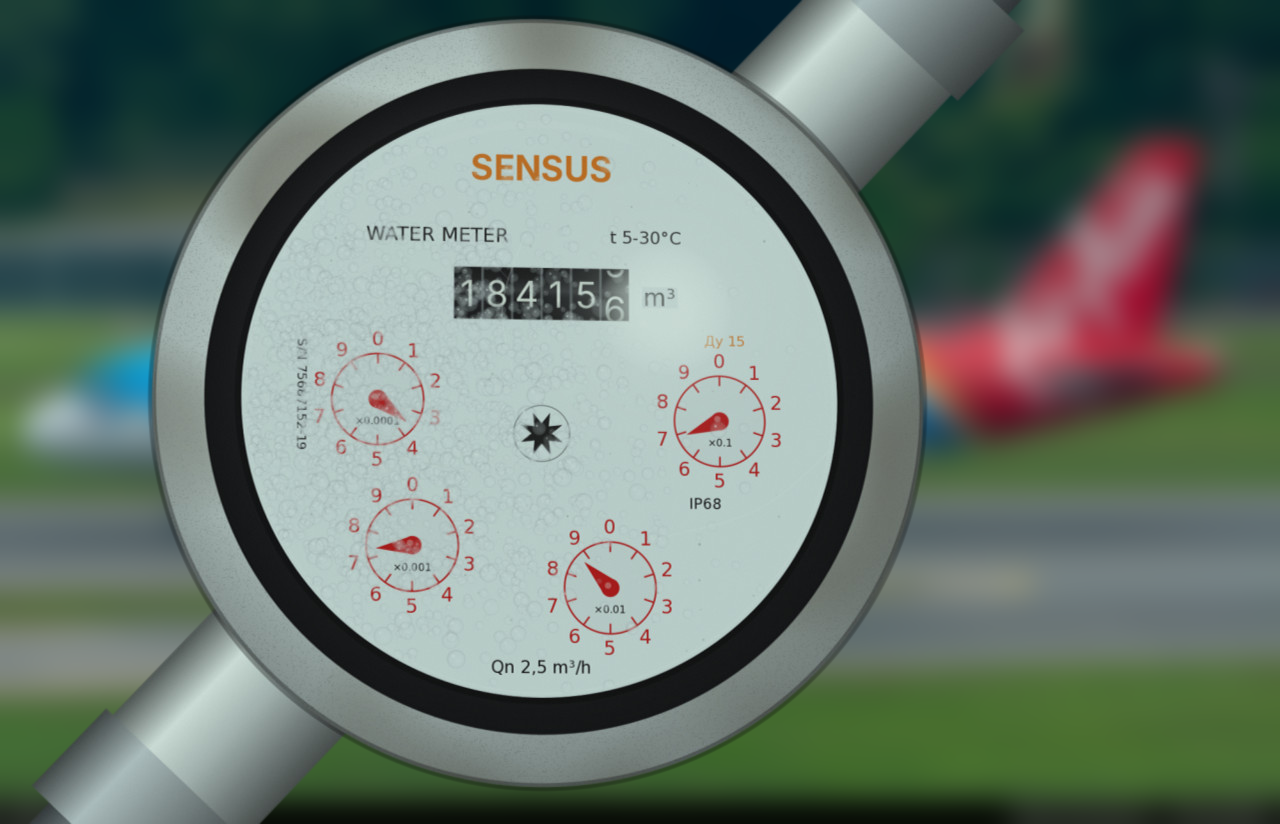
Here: 184155.6873m³
